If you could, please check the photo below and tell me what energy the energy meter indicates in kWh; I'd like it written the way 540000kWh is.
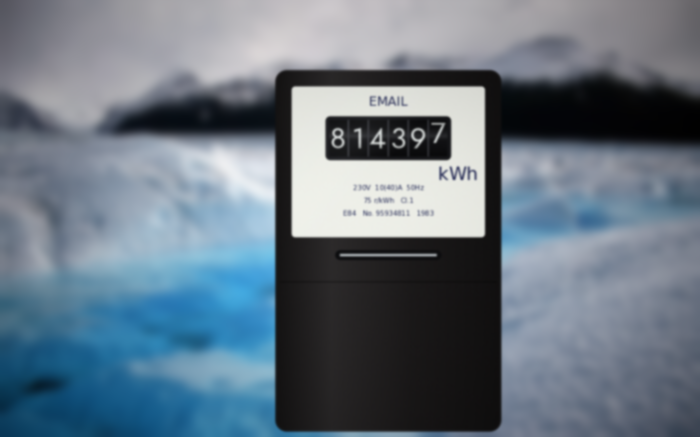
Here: 814397kWh
